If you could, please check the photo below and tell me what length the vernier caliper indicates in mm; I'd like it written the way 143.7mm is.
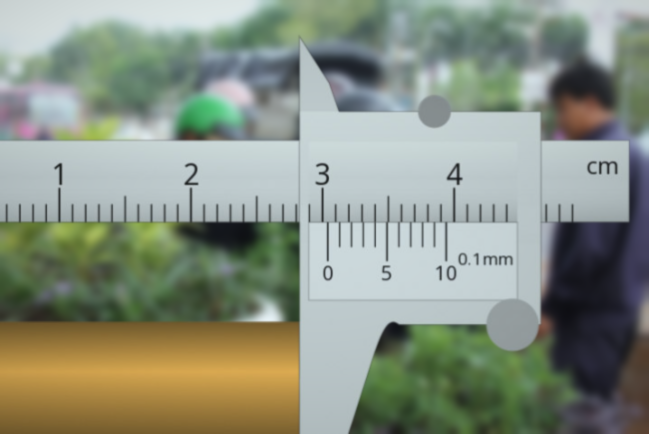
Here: 30.4mm
